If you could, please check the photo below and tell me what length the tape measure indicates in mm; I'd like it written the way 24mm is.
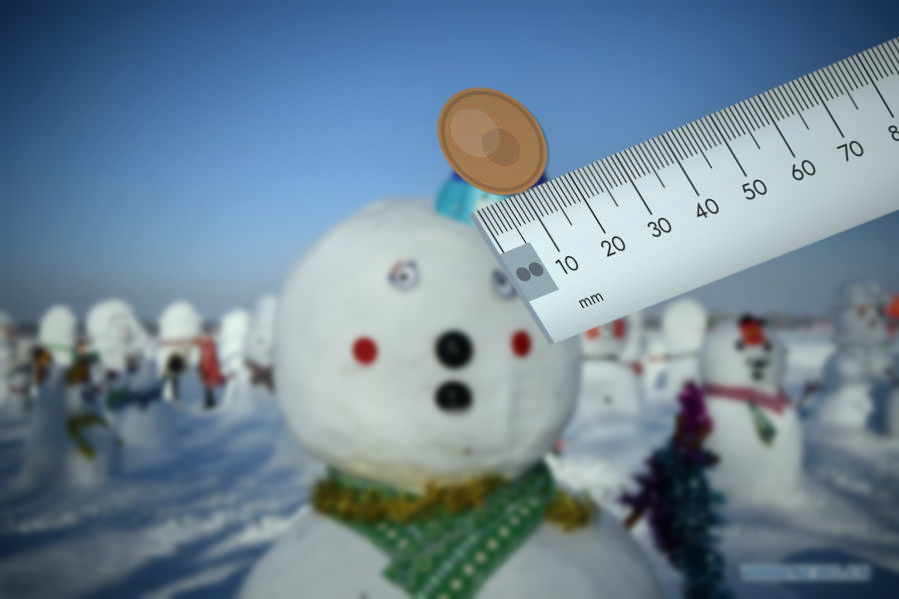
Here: 20mm
